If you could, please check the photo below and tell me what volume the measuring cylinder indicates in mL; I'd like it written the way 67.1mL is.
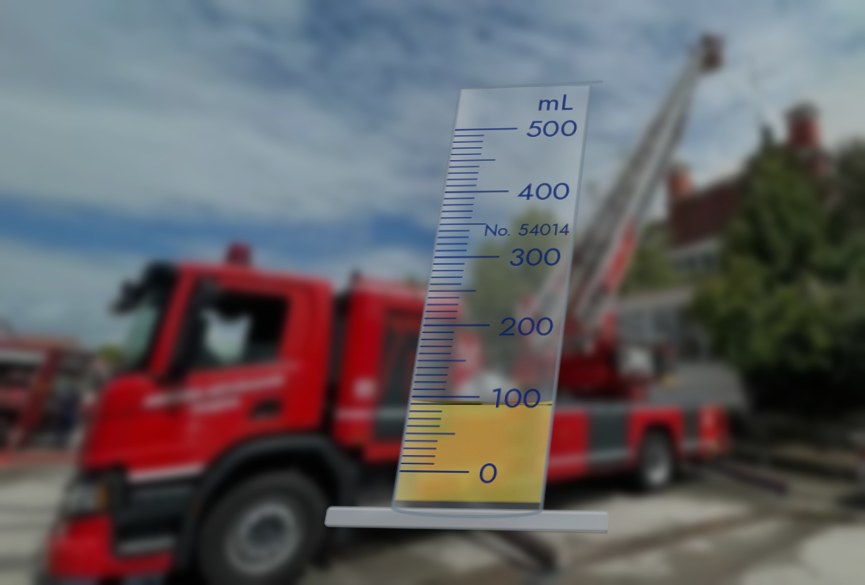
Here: 90mL
